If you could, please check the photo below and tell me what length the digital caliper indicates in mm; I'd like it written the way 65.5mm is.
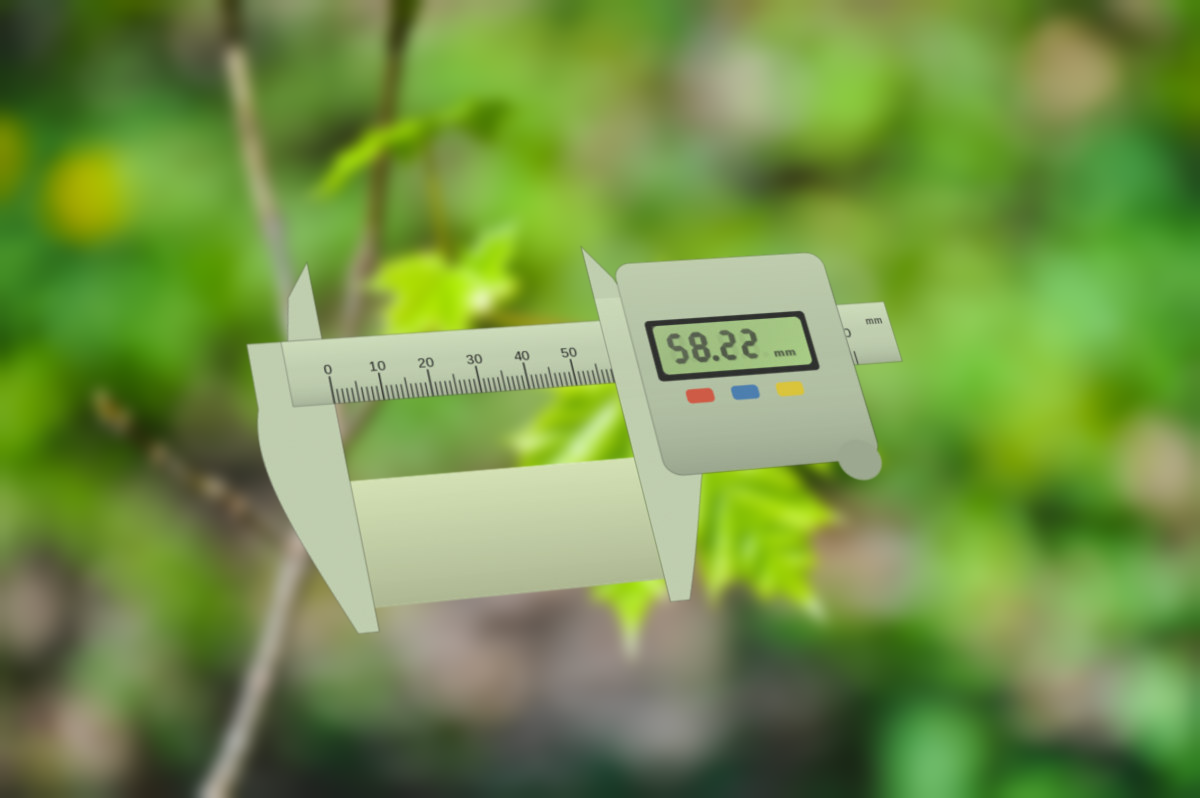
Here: 58.22mm
